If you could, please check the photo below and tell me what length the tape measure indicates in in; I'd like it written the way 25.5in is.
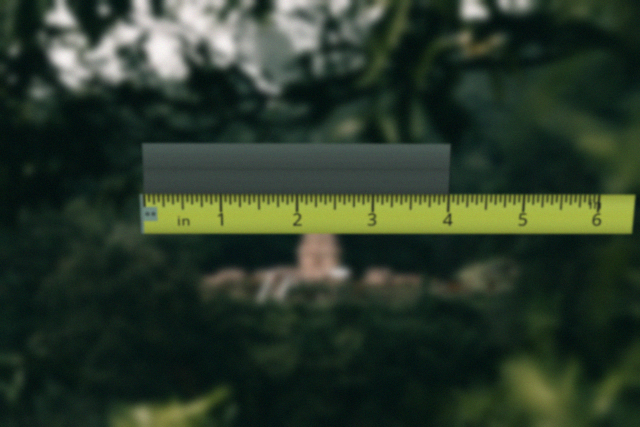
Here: 4in
